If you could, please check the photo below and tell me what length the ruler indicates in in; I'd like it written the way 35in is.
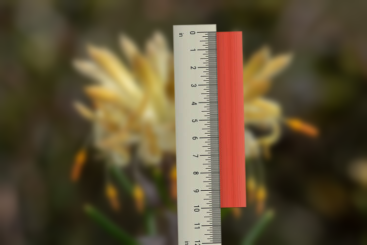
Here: 10in
